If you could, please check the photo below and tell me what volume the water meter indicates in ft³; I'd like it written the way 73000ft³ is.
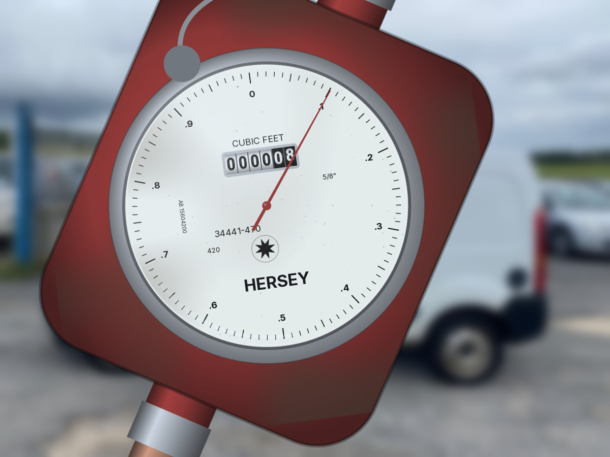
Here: 8.10ft³
